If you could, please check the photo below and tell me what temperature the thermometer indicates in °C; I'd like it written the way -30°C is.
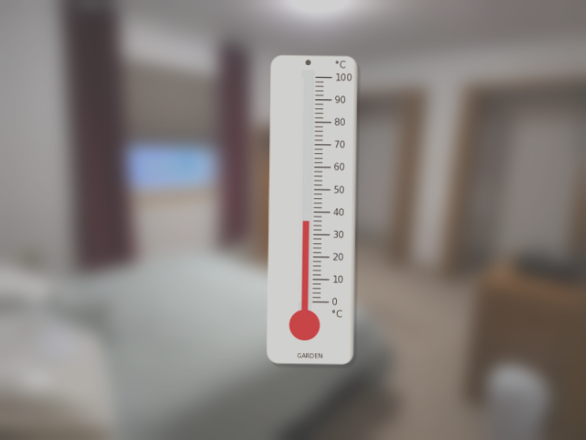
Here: 36°C
